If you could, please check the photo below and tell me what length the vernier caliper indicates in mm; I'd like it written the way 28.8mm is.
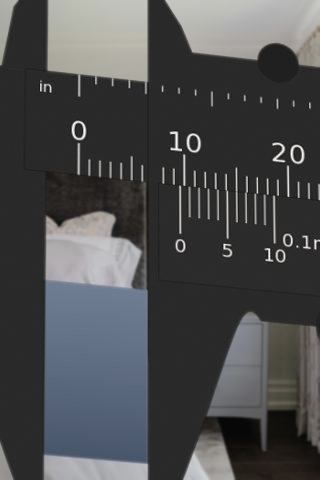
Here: 9.6mm
